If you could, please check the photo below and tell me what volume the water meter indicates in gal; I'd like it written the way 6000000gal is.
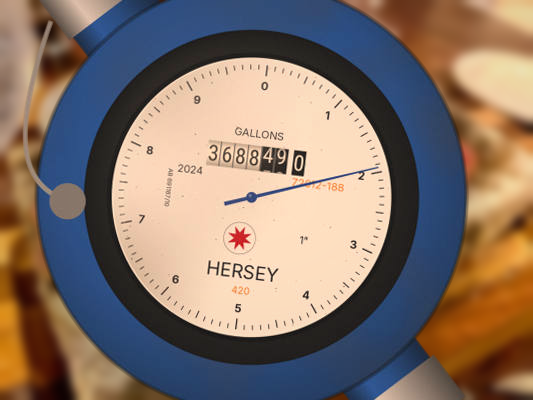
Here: 3688491.9gal
